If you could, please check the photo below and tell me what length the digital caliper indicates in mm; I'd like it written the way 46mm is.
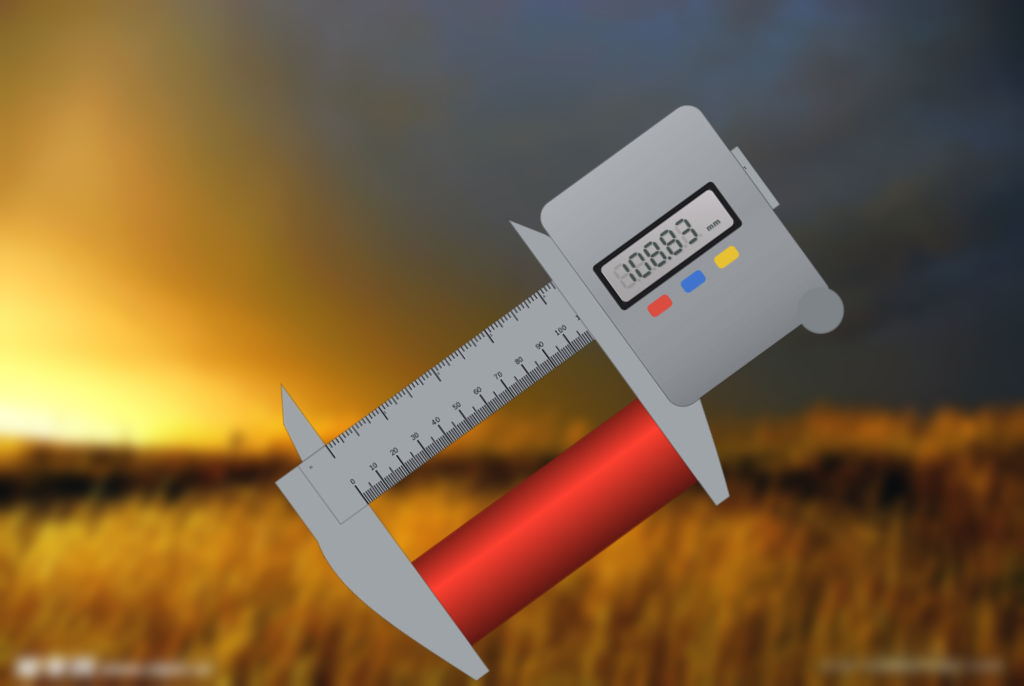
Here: 108.83mm
